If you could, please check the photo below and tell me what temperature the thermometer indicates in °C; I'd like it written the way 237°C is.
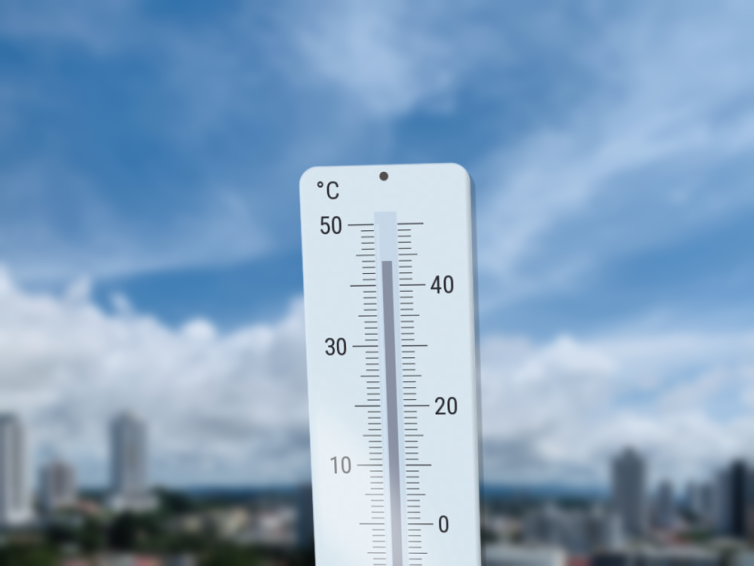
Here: 44°C
